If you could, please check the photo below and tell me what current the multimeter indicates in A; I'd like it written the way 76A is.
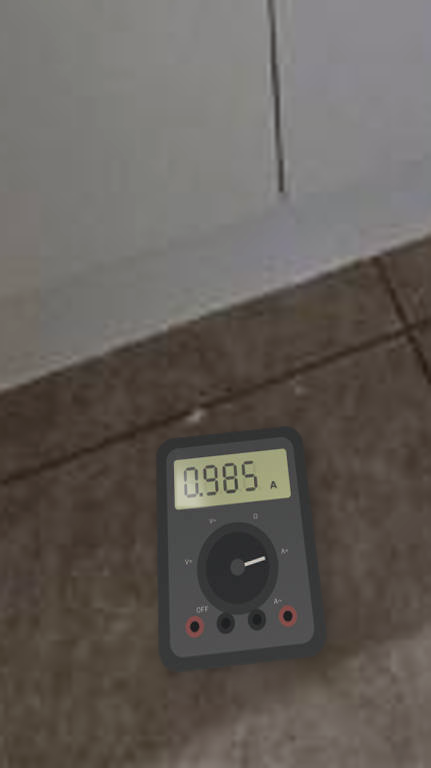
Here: 0.985A
